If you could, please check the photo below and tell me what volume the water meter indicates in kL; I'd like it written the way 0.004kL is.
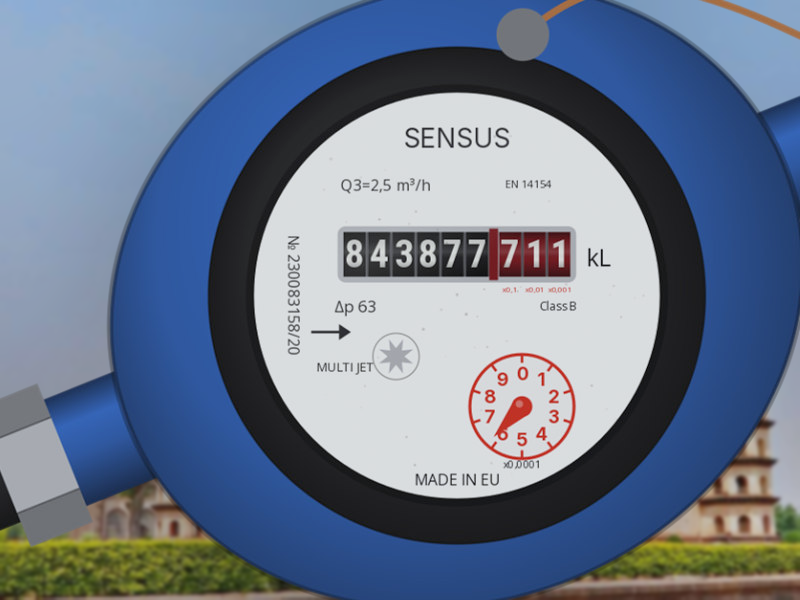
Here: 843877.7116kL
